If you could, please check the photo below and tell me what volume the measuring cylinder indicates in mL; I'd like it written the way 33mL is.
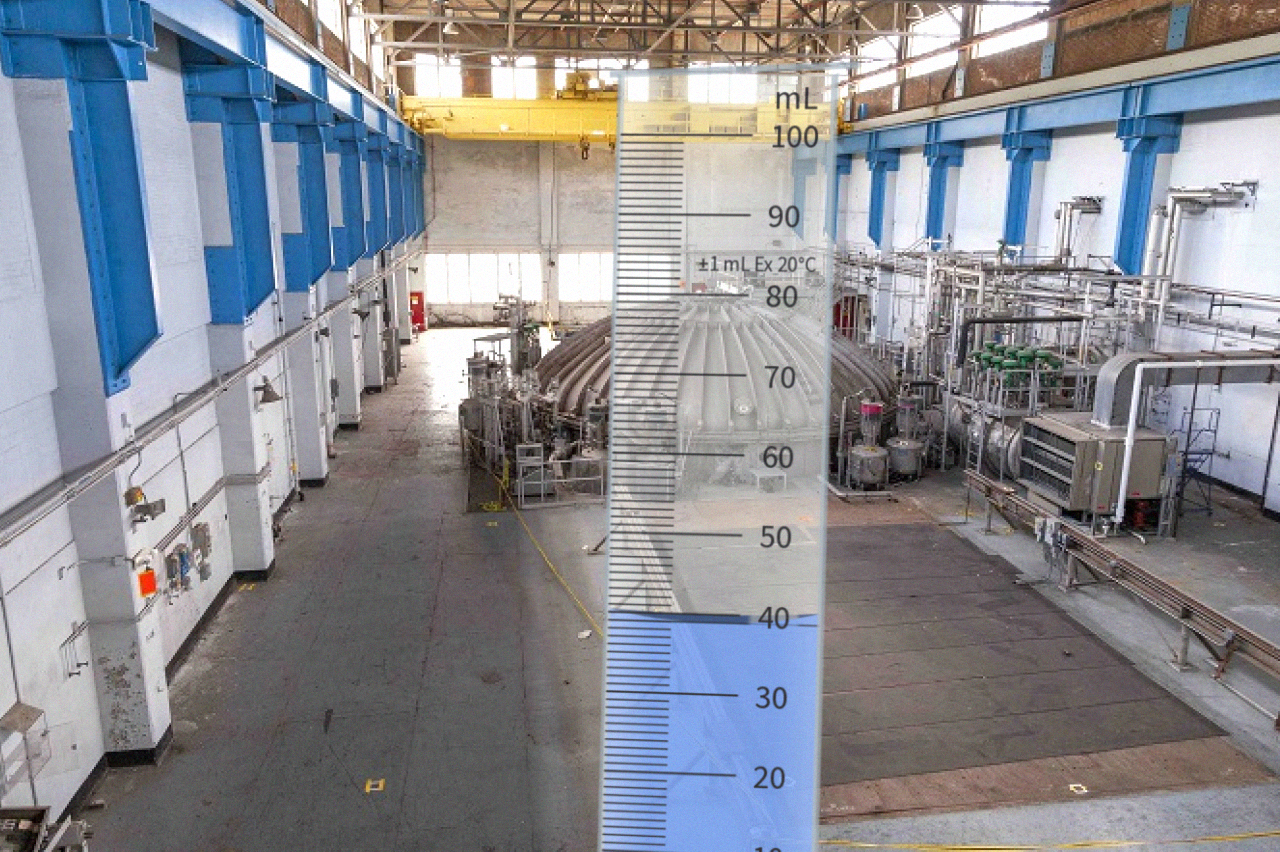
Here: 39mL
